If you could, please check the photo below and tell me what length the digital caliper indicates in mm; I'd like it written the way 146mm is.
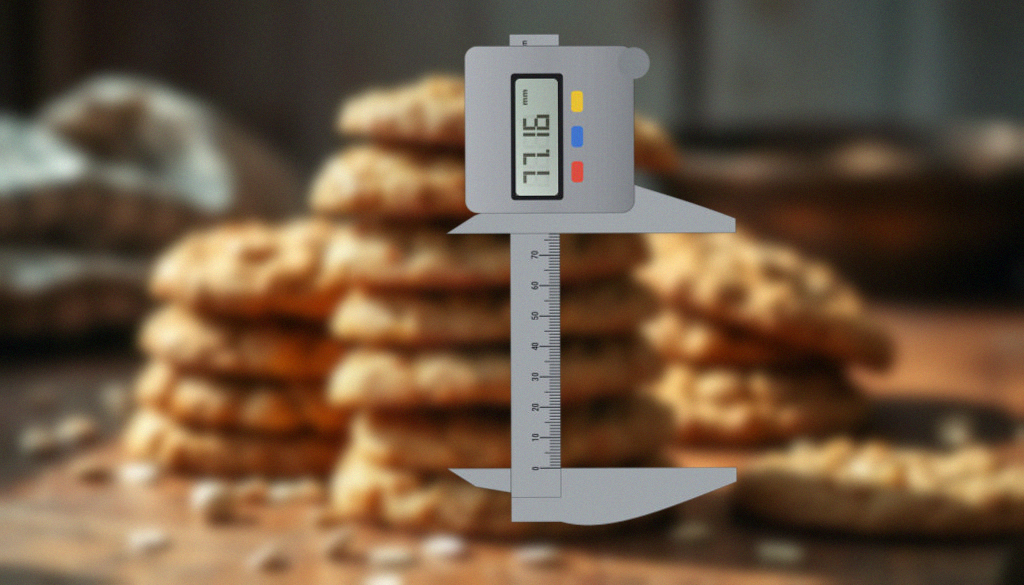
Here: 77.16mm
